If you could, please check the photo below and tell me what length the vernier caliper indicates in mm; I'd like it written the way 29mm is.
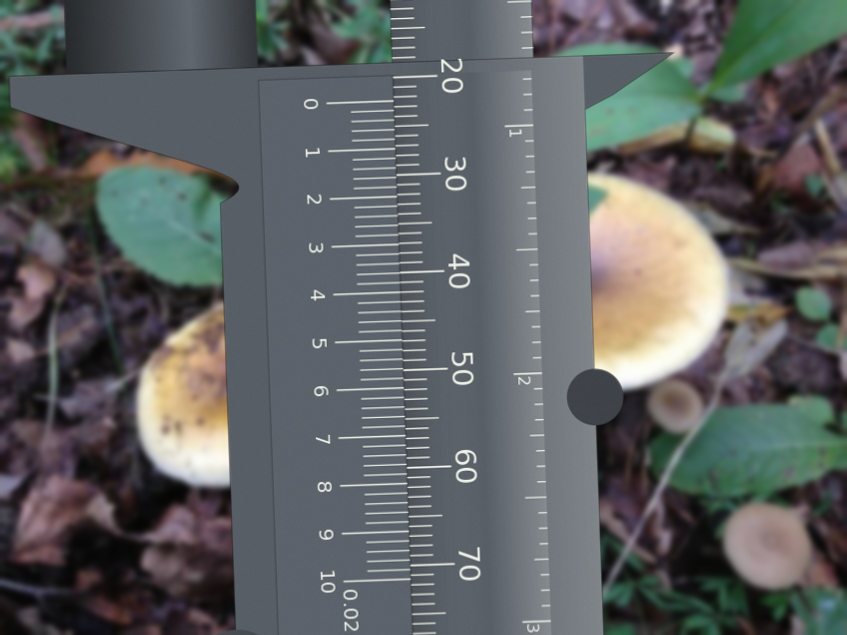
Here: 22.4mm
